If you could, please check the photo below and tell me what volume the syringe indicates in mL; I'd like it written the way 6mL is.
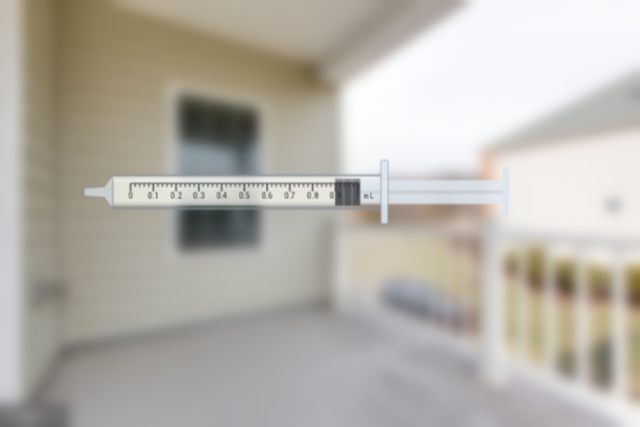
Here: 0.9mL
